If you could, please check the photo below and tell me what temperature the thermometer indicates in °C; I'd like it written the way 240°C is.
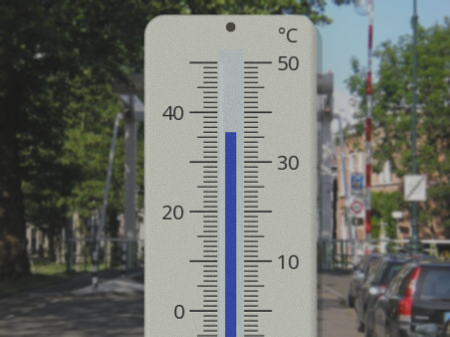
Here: 36°C
